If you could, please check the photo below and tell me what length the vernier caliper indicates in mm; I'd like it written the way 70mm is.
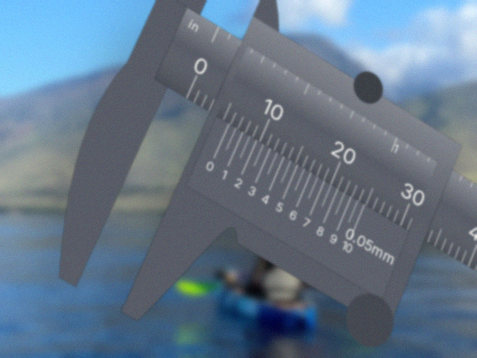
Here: 5.8mm
